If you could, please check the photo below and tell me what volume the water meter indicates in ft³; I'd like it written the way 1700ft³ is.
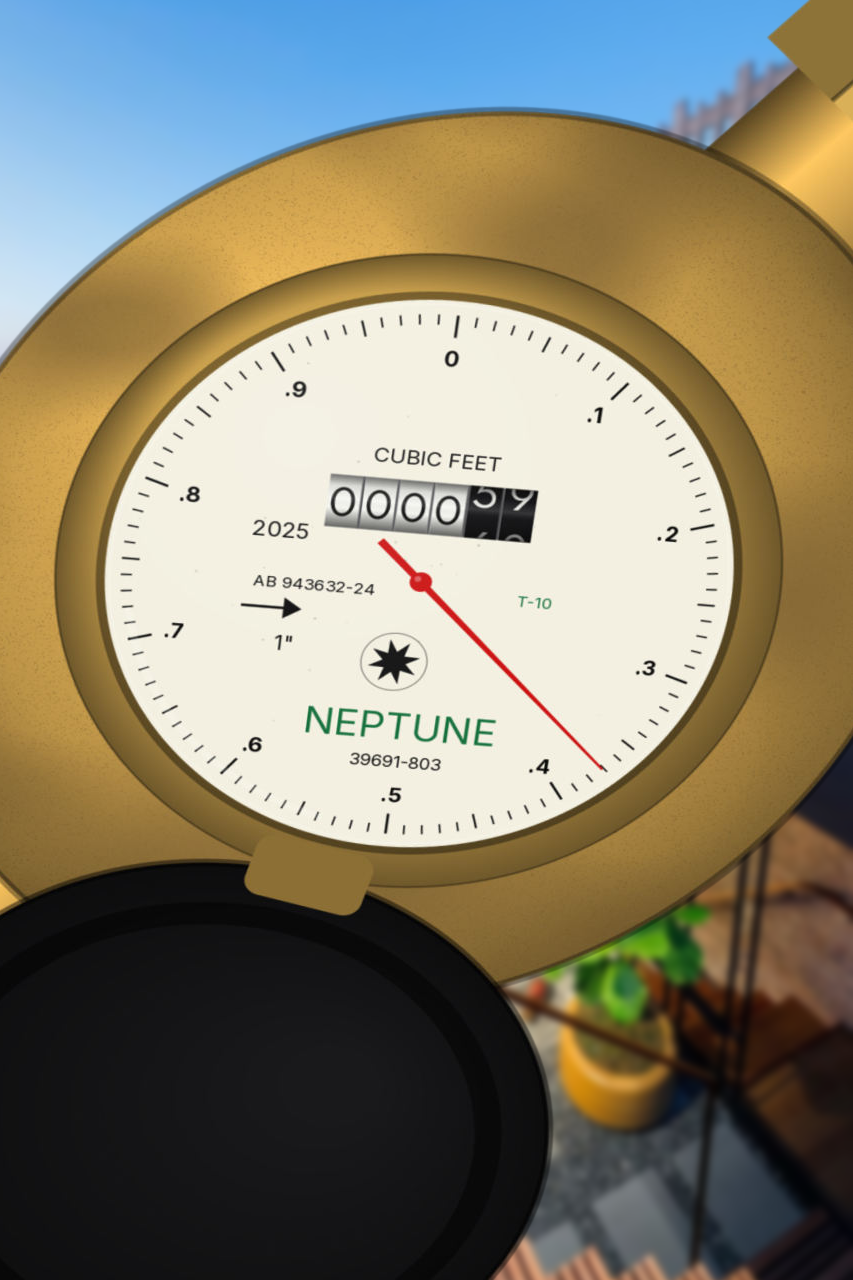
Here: 59.37ft³
